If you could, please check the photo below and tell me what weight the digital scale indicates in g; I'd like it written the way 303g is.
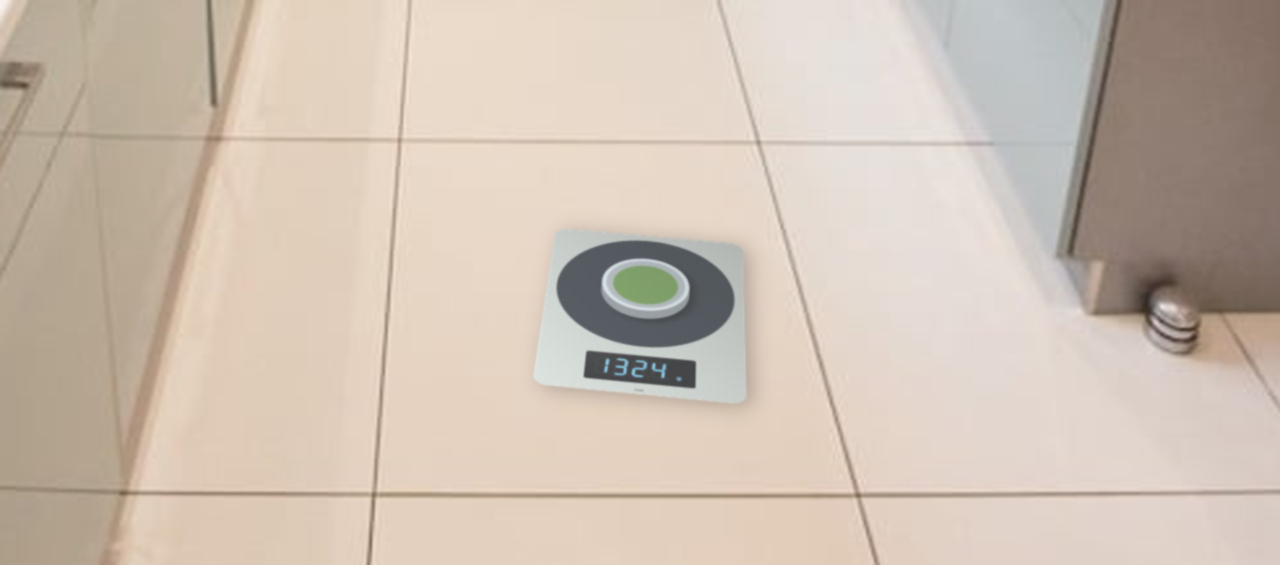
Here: 1324g
